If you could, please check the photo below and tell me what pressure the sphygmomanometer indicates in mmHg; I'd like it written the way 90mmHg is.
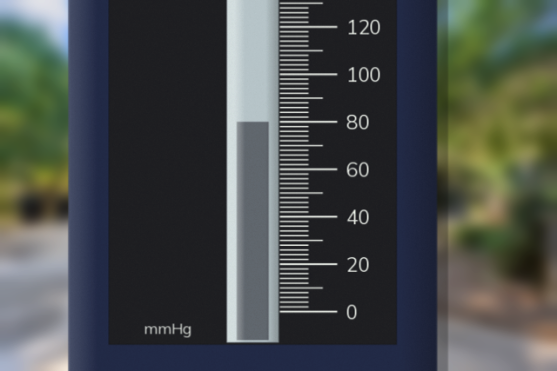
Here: 80mmHg
